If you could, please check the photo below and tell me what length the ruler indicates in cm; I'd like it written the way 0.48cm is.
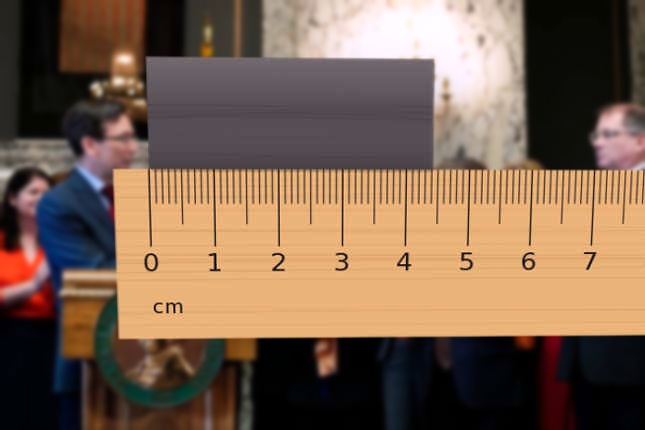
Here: 4.4cm
